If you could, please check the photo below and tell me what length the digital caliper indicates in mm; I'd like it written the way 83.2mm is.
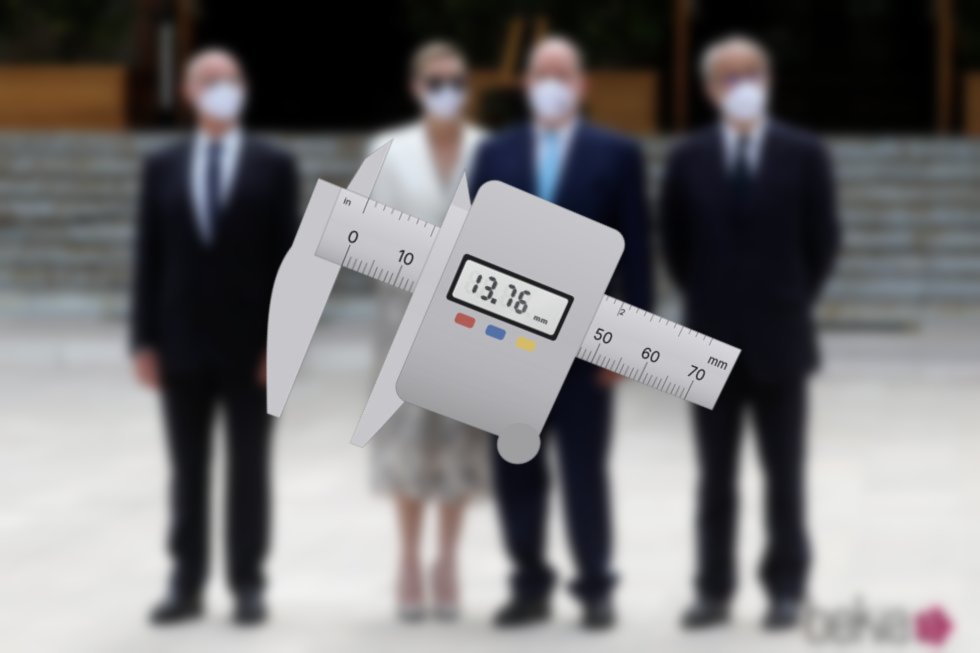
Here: 13.76mm
